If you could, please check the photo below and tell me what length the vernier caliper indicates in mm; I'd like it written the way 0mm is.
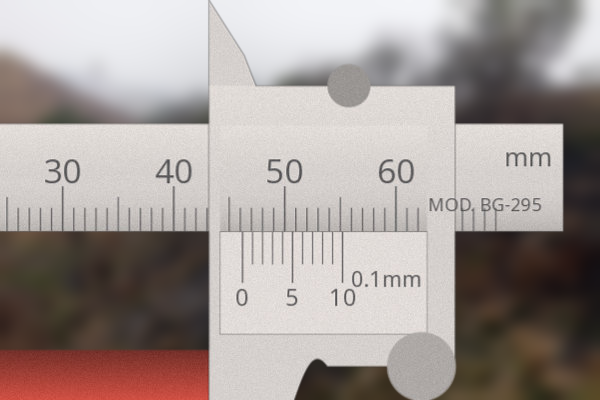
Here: 46.2mm
